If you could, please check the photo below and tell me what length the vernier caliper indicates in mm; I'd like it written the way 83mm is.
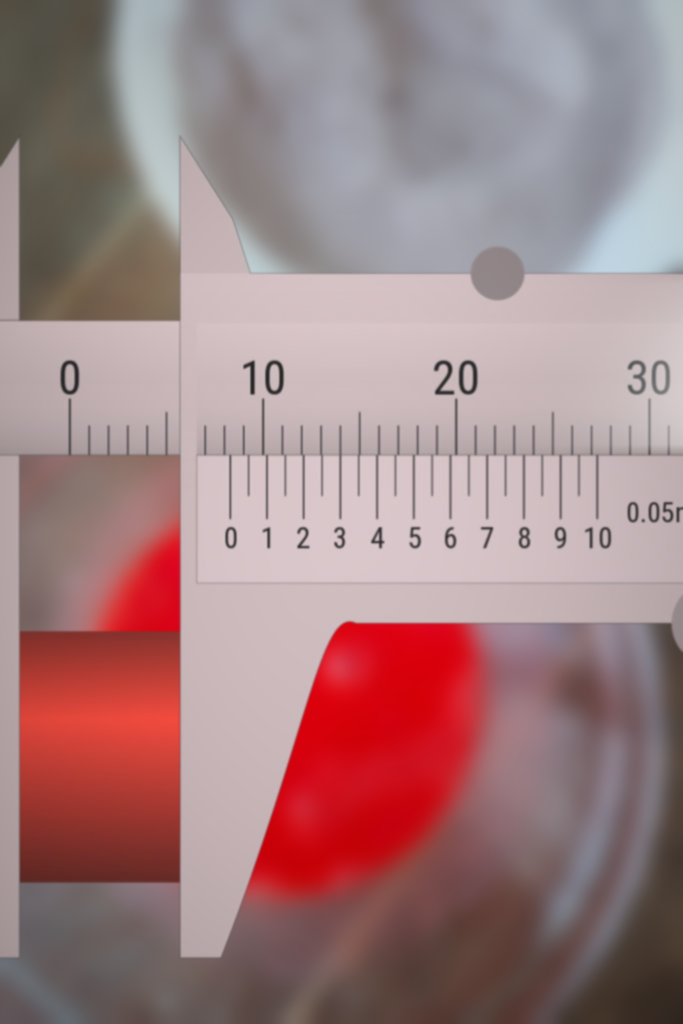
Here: 8.3mm
